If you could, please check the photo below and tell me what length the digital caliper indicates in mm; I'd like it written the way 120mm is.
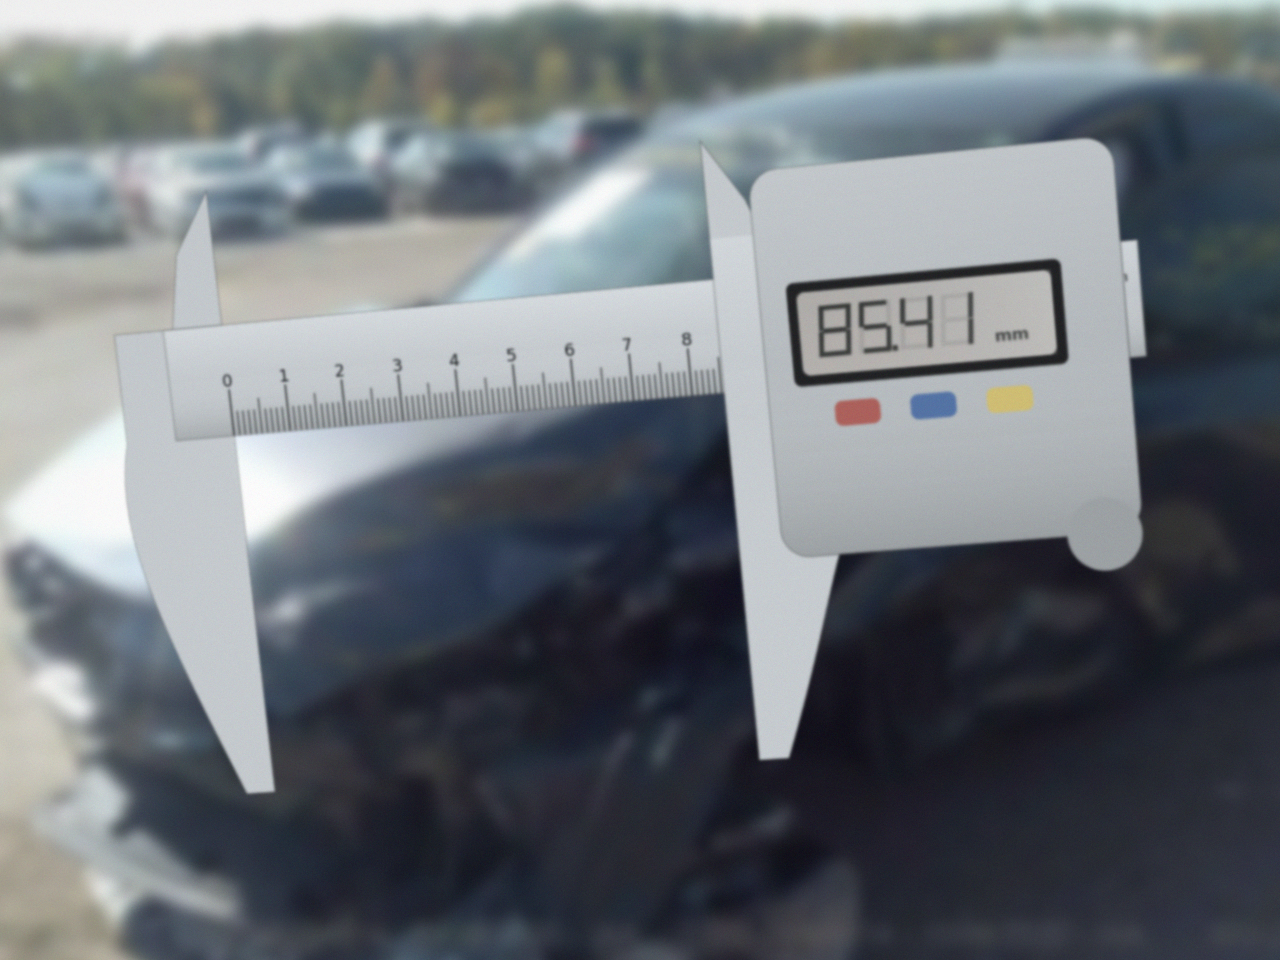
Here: 85.41mm
